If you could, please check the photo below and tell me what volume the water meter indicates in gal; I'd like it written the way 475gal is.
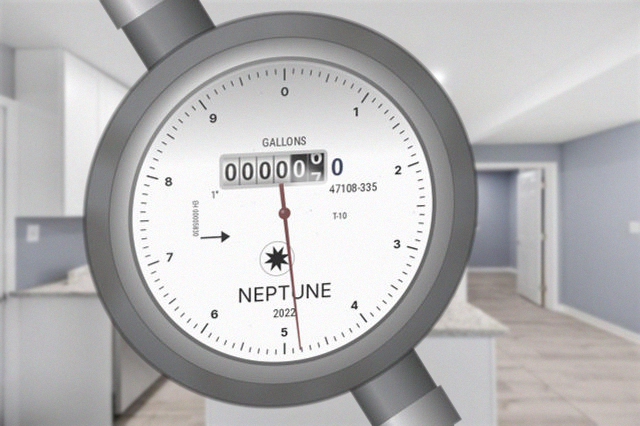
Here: 64.8gal
